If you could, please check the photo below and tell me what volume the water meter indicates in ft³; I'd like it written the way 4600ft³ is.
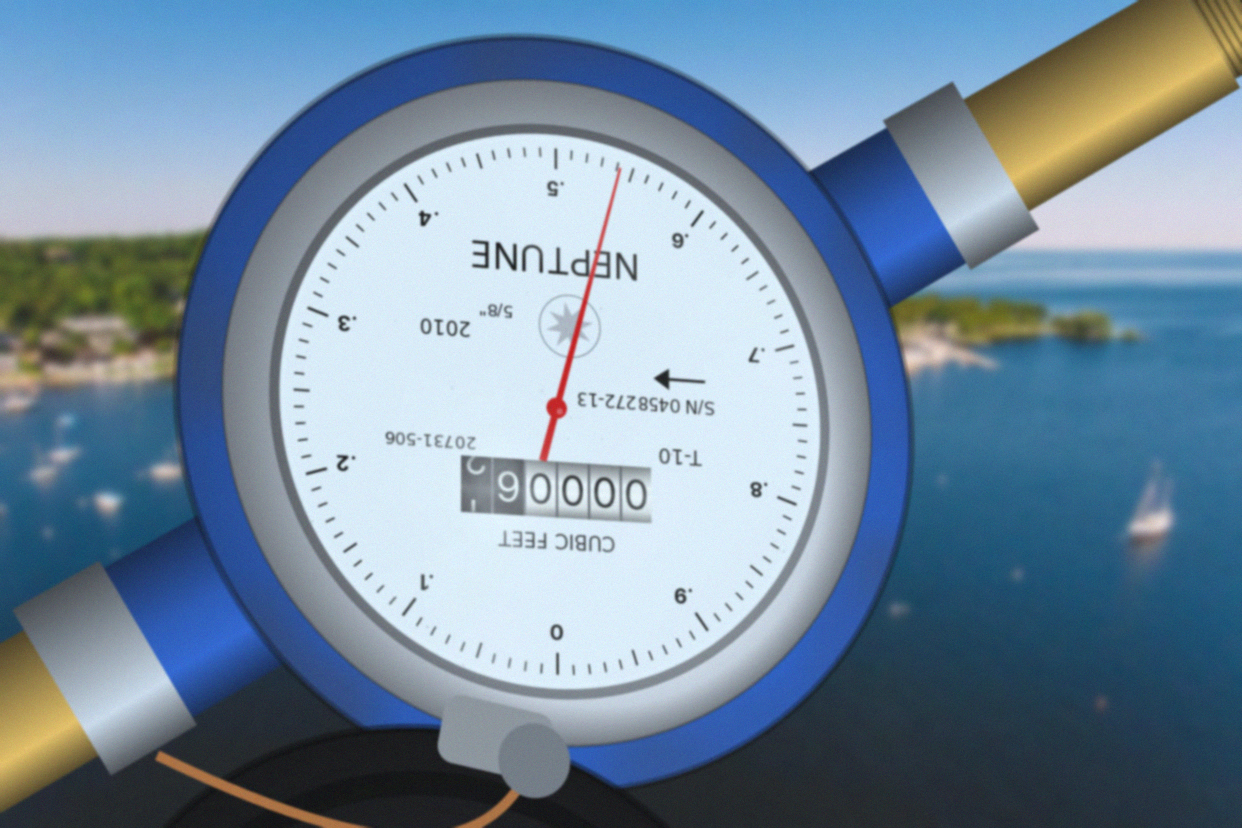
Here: 61.54ft³
